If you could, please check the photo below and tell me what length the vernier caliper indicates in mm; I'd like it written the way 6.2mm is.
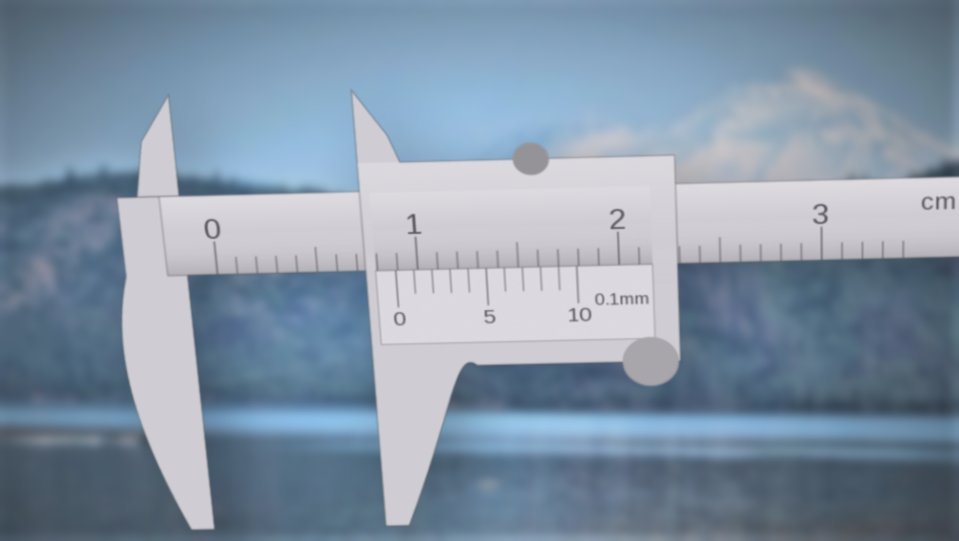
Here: 8.9mm
